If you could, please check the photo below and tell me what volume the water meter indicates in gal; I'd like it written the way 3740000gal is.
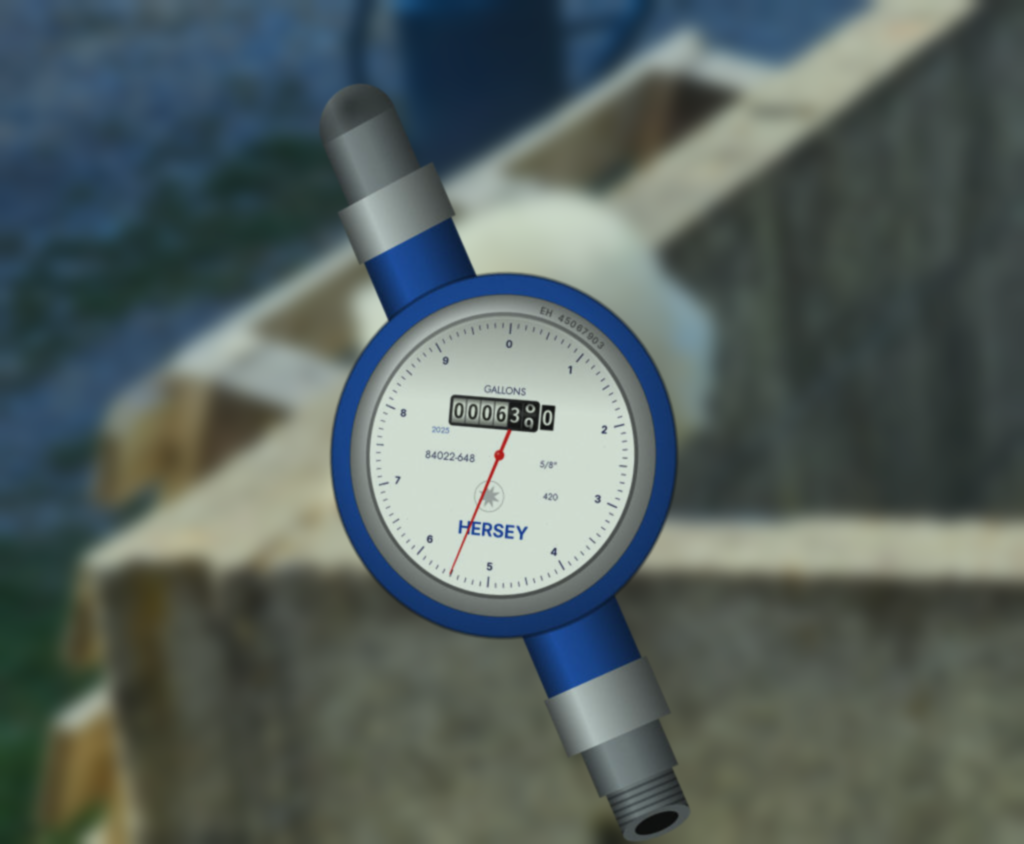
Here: 6385.5gal
